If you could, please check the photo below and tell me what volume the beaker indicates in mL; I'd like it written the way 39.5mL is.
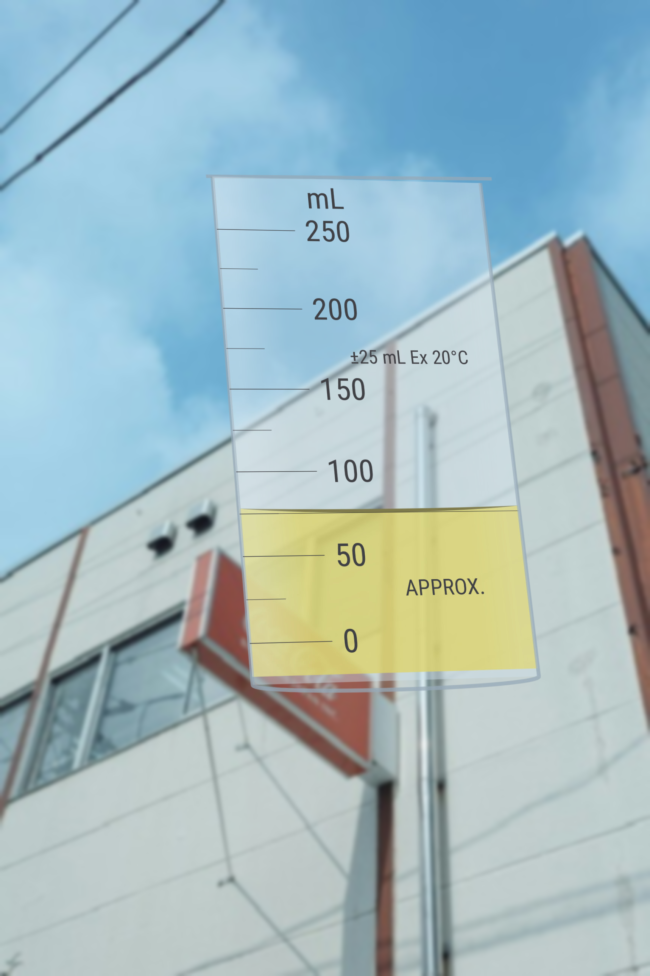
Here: 75mL
